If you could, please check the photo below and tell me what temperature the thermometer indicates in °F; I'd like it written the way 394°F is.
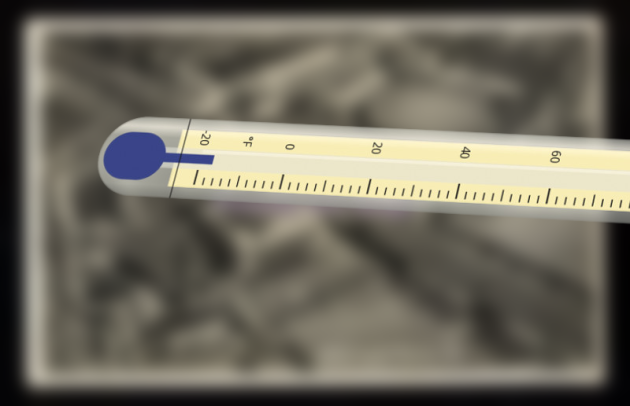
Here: -17°F
